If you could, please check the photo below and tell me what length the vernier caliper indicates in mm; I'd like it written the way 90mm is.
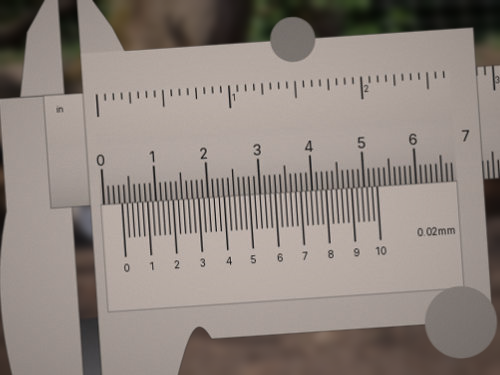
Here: 3.5mm
